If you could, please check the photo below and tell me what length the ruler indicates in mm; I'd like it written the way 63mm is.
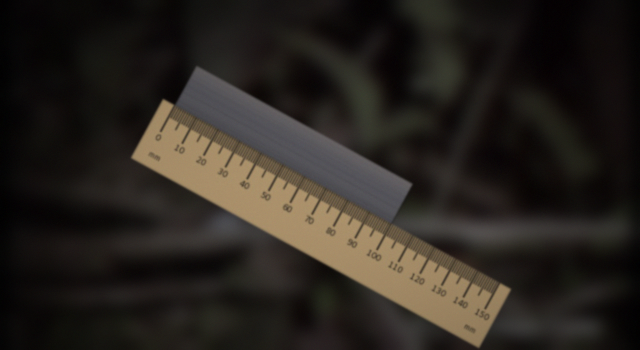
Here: 100mm
